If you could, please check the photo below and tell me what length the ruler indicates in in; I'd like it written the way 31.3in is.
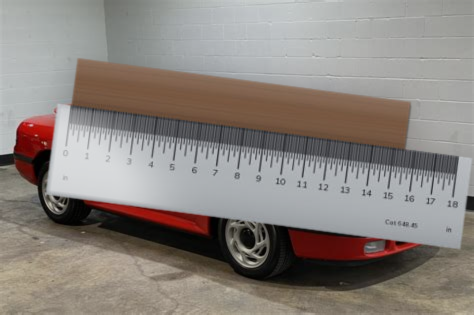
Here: 15.5in
